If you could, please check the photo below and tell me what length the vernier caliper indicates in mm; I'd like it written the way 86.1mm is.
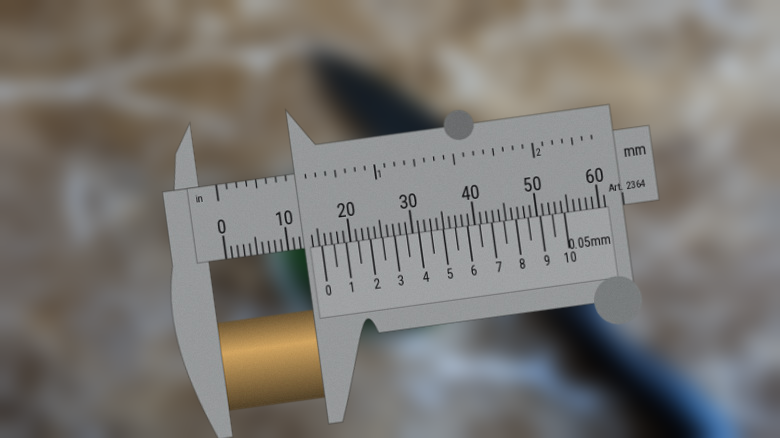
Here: 15.4mm
